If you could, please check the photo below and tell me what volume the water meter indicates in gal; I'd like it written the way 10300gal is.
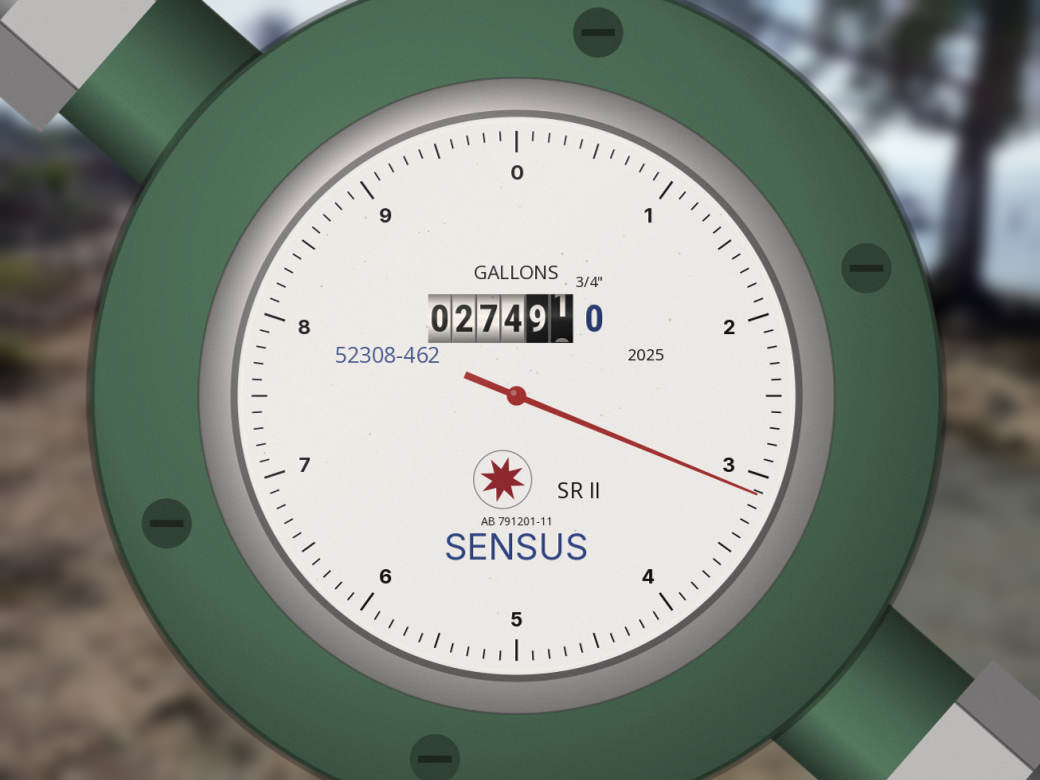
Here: 274913.1gal
